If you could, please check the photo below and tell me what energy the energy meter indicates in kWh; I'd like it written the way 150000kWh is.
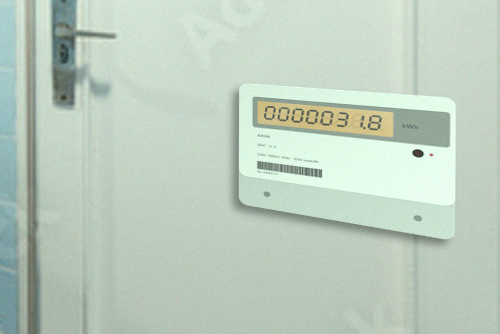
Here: 31.8kWh
